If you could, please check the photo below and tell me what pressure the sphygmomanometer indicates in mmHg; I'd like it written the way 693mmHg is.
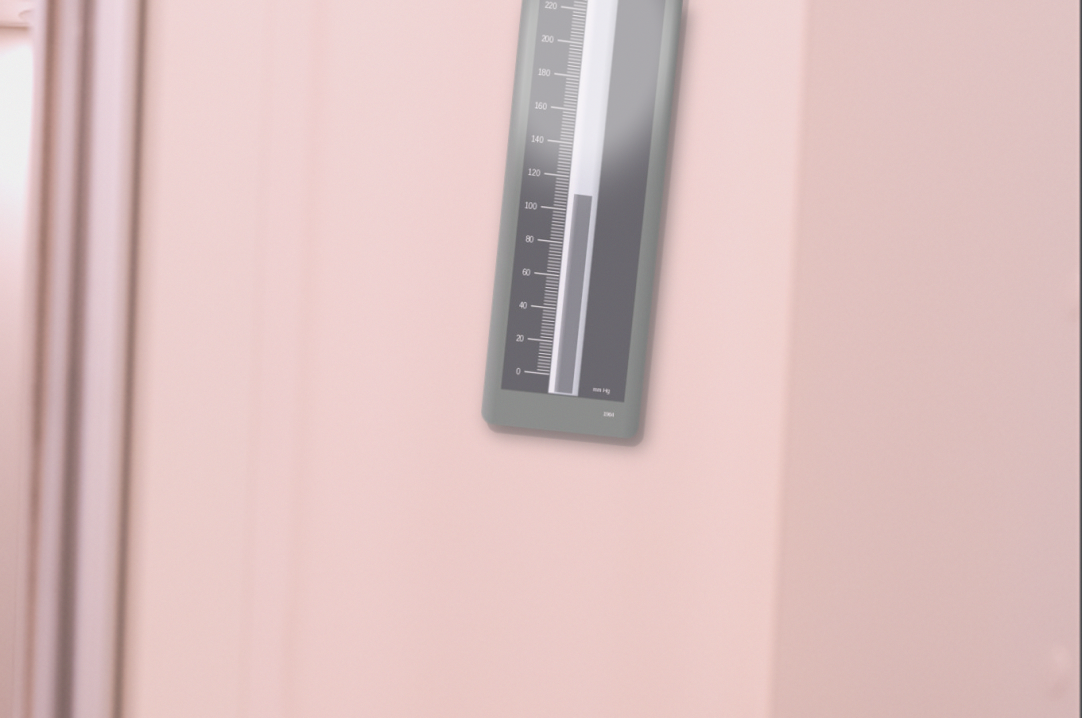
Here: 110mmHg
